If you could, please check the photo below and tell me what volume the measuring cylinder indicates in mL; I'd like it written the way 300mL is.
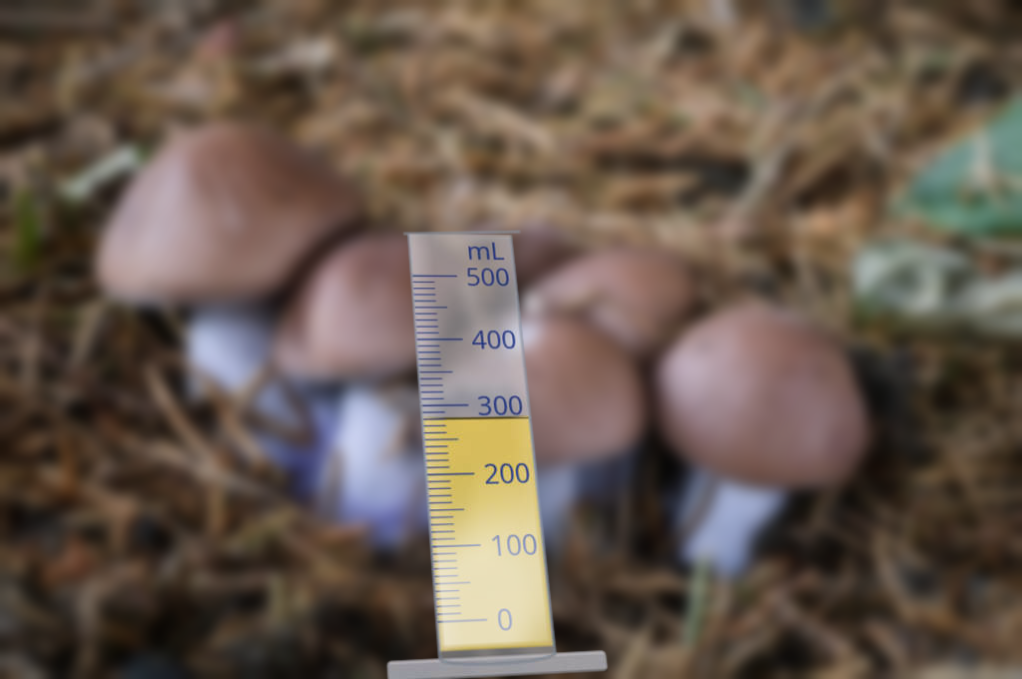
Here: 280mL
